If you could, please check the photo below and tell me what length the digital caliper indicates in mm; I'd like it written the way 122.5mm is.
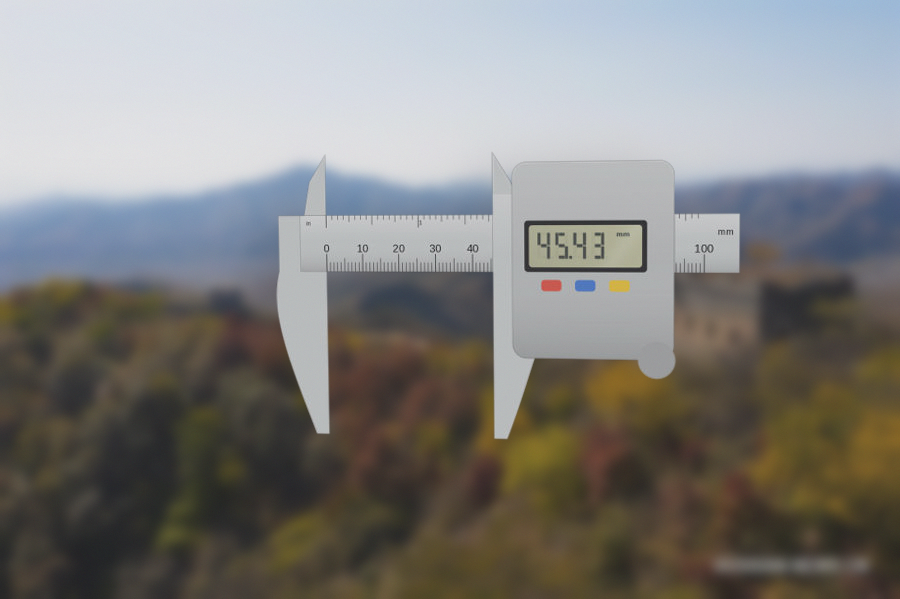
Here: 45.43mm
